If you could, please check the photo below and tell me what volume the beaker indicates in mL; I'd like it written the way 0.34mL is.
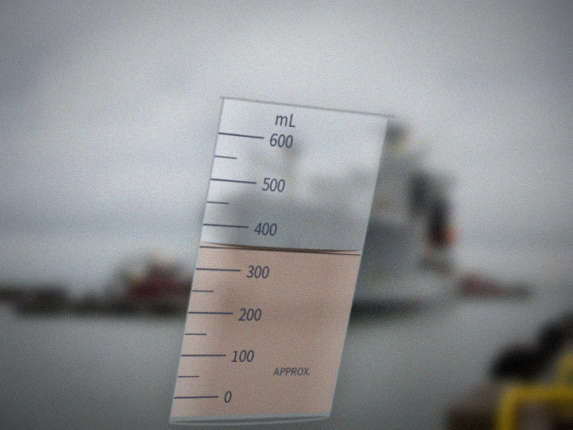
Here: 350mL
